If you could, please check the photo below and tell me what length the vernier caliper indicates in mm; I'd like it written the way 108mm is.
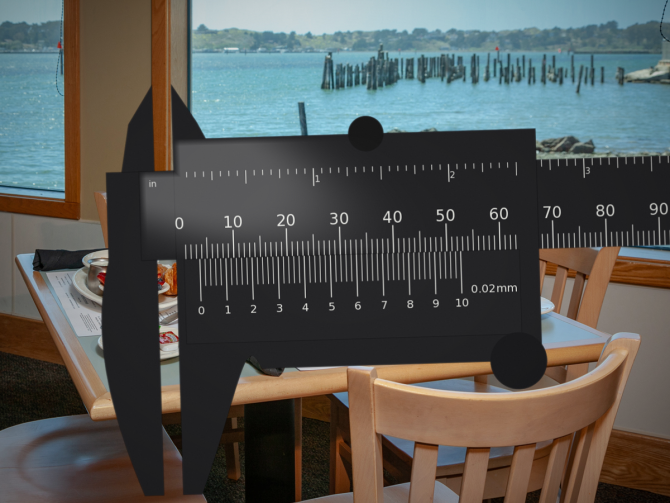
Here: 3.6mm
